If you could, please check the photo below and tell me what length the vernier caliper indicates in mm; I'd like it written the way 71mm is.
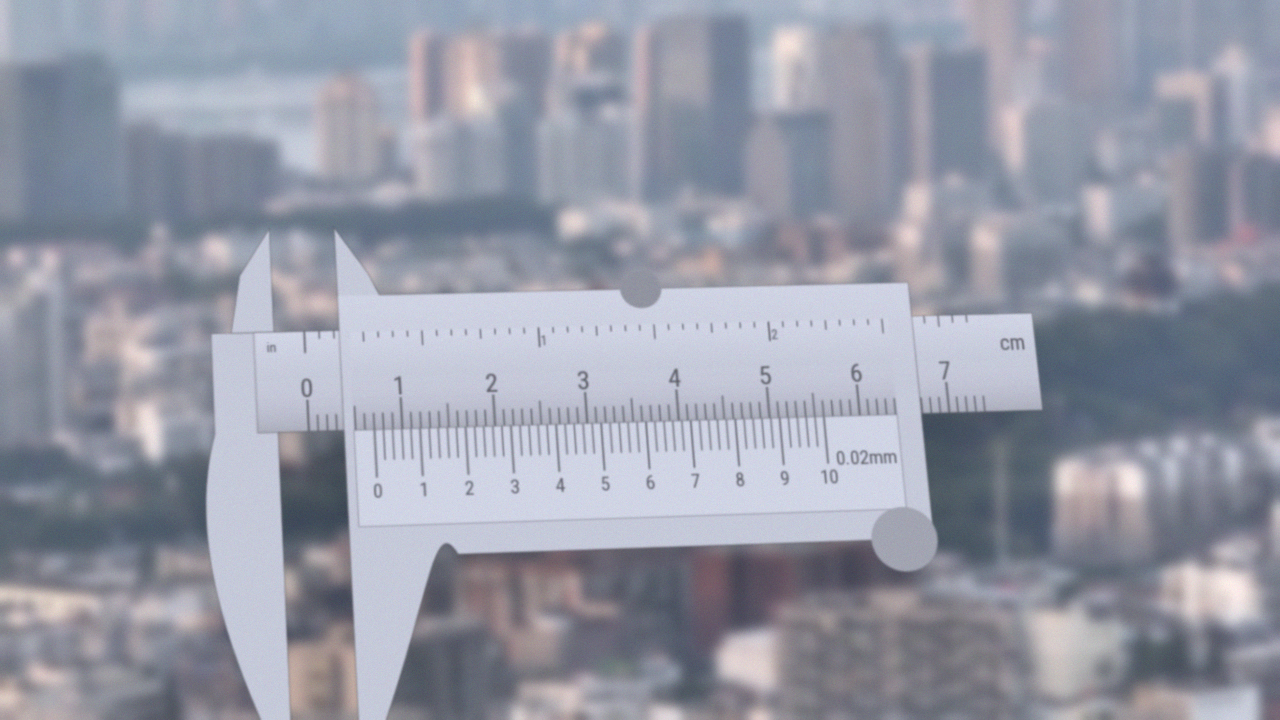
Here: 7.0mm
